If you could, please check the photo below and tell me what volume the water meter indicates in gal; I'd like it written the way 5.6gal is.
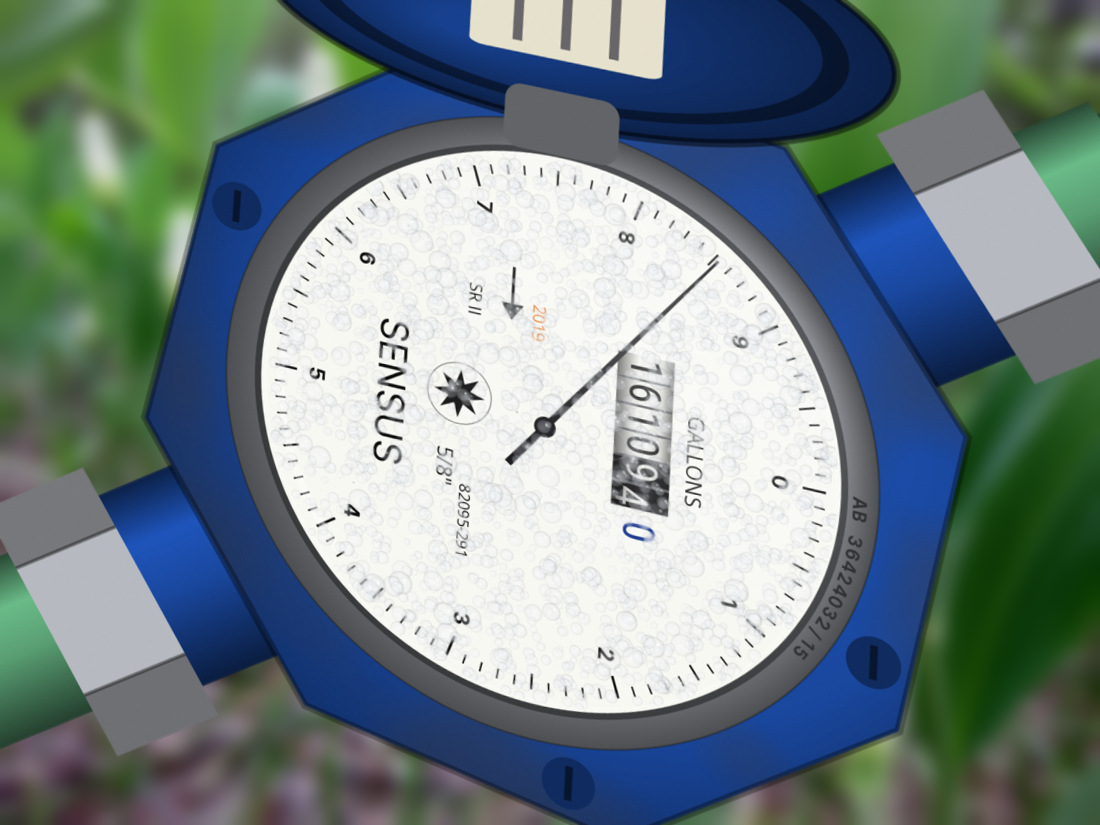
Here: 1610938.5gal
